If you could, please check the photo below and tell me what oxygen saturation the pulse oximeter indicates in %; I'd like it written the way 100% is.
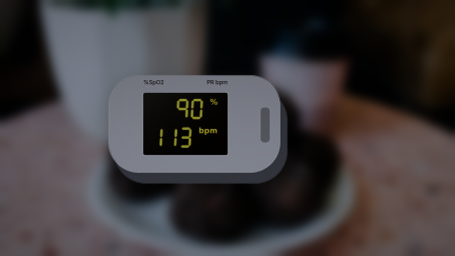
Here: 90%
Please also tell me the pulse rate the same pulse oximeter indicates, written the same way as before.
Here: 113bpm
